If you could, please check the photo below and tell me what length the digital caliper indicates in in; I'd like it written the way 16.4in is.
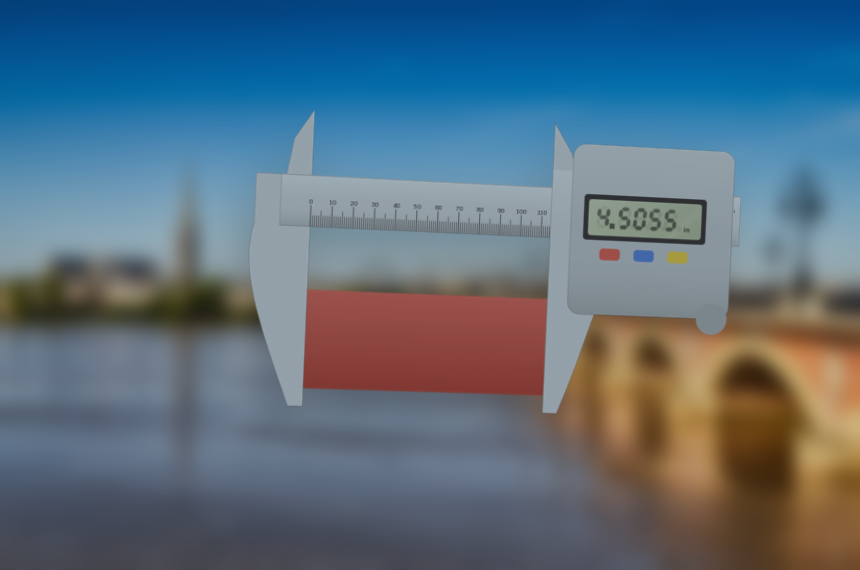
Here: 4.5055in
